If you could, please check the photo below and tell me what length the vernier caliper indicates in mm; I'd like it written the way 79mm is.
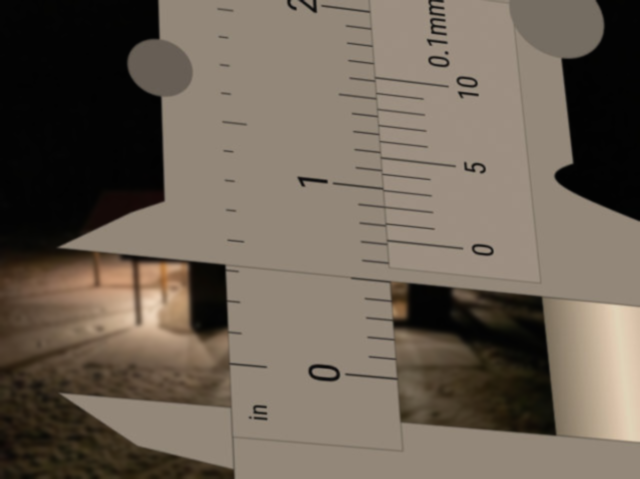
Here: 7.2mm
